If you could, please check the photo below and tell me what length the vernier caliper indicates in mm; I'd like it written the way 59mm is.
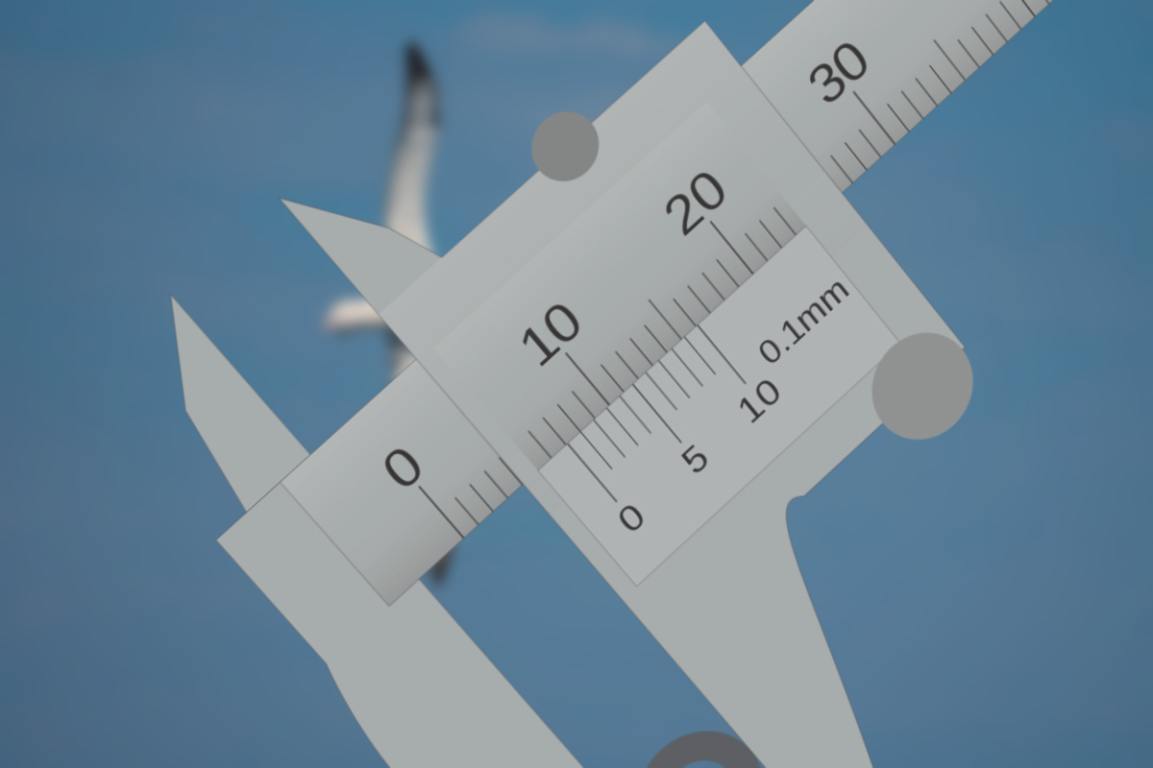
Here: 7.1mm
